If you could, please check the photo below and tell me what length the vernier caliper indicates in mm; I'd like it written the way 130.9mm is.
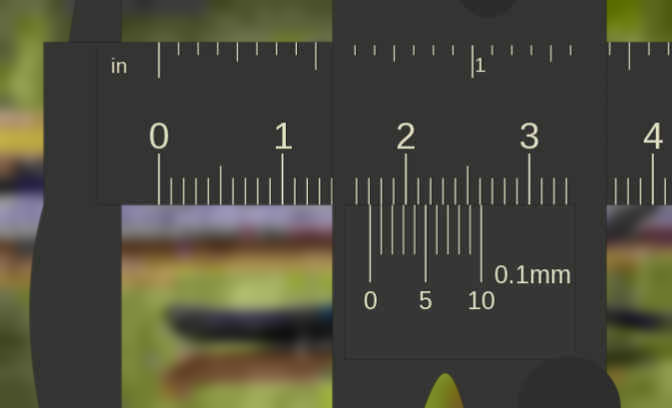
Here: 17.1mm
